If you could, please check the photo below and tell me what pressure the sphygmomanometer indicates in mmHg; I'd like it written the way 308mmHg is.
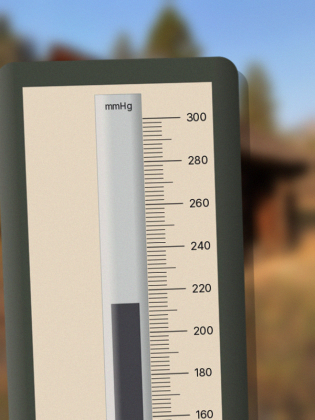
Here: 214mmHg
